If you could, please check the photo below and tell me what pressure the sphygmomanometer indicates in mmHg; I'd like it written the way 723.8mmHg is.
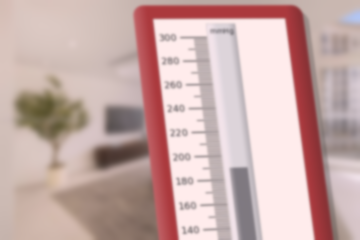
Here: 190mmHg
